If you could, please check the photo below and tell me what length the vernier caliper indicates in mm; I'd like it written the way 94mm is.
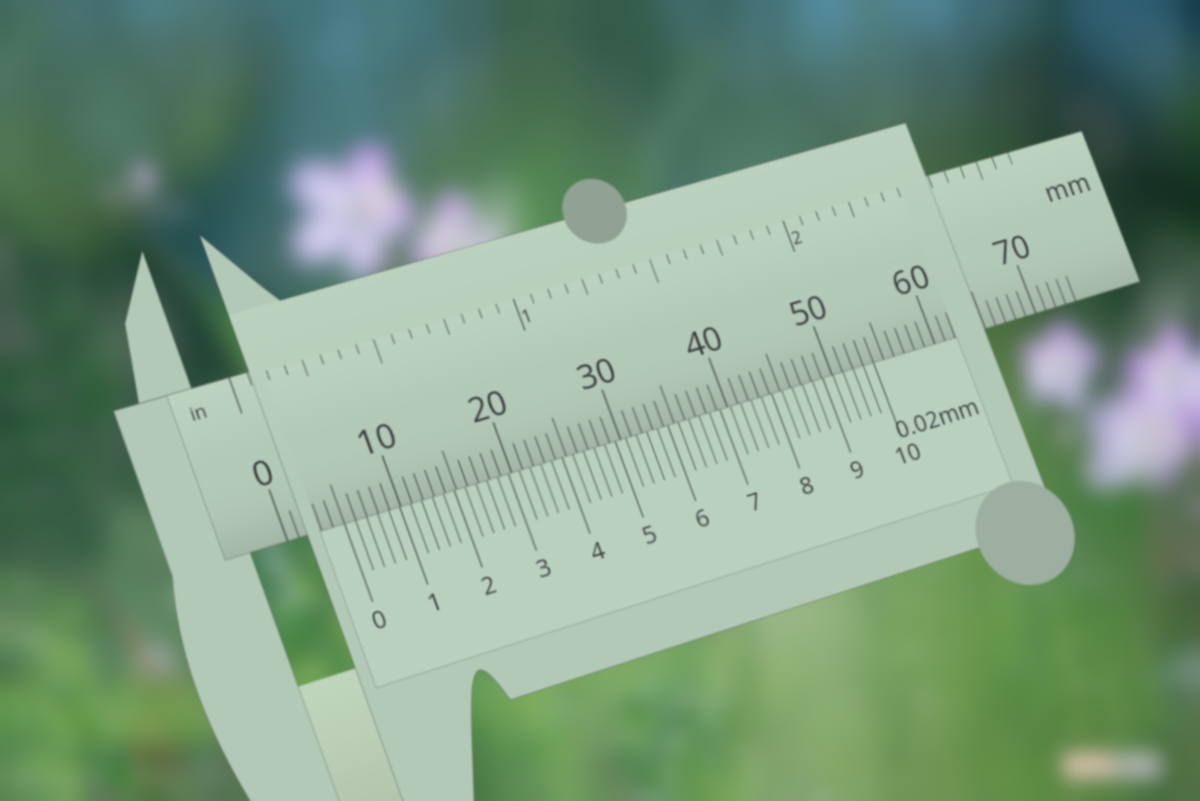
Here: 5.0mm
